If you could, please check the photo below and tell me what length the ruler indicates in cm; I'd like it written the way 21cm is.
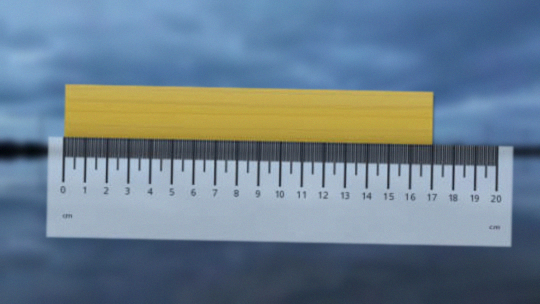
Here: 17cm
